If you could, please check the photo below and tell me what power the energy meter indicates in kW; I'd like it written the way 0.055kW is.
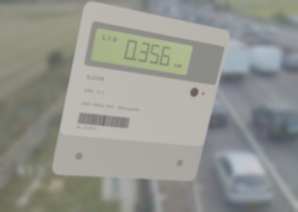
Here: 0.356kW
